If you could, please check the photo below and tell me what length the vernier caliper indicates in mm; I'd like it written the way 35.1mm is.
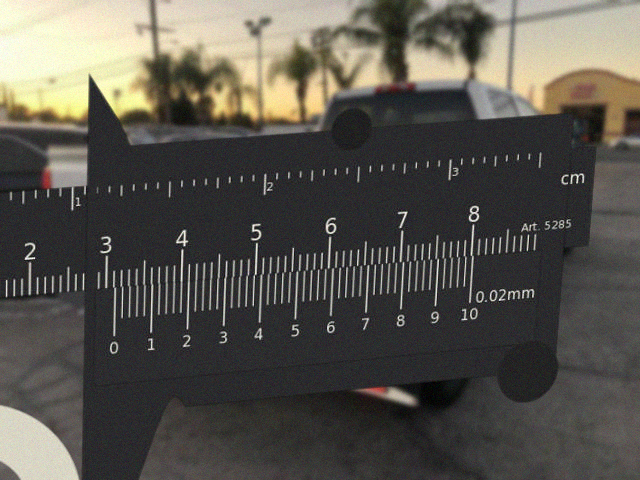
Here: 31.2mm
